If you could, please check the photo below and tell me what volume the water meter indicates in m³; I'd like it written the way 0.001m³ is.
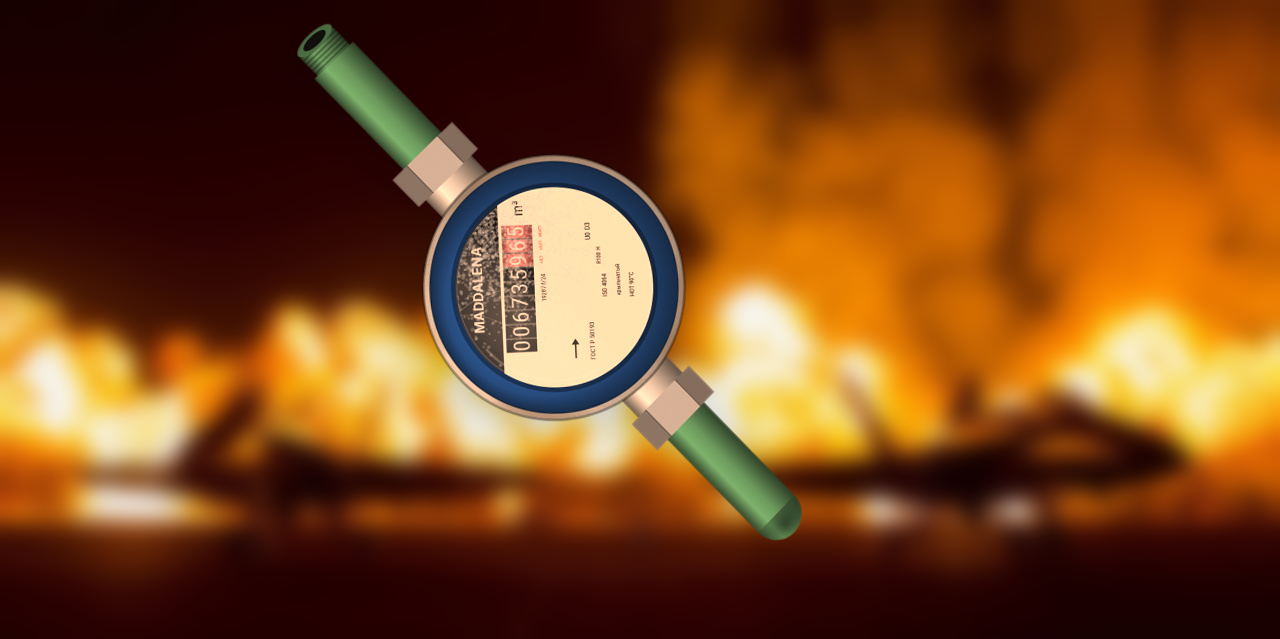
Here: 6735.965m³
